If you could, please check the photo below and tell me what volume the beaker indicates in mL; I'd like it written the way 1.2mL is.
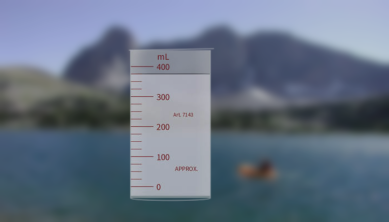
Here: 375mL
